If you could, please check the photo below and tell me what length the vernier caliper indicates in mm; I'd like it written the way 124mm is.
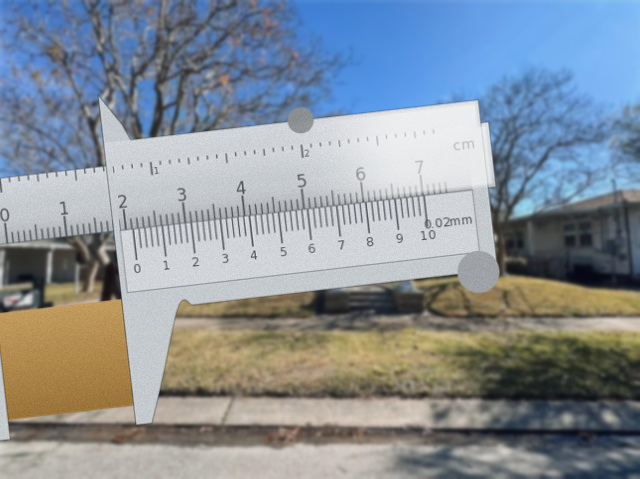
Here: 21.2mm
